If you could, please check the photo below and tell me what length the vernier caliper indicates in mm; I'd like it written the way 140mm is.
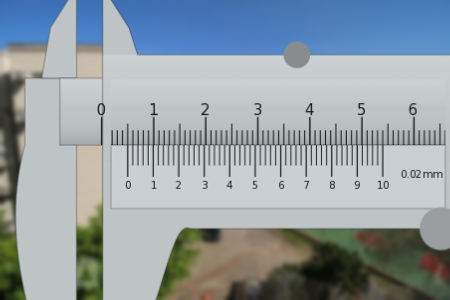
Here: 5.0mm
